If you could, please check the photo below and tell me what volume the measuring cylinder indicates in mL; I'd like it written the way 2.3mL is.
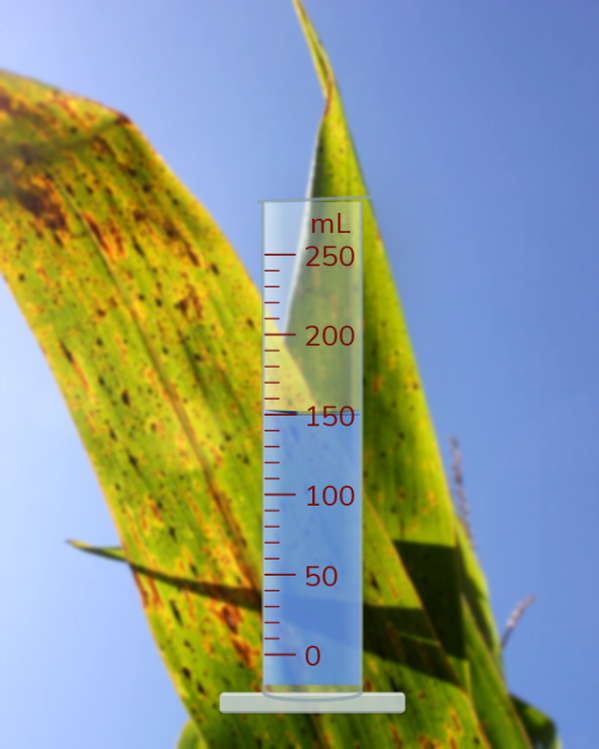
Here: 150mL
